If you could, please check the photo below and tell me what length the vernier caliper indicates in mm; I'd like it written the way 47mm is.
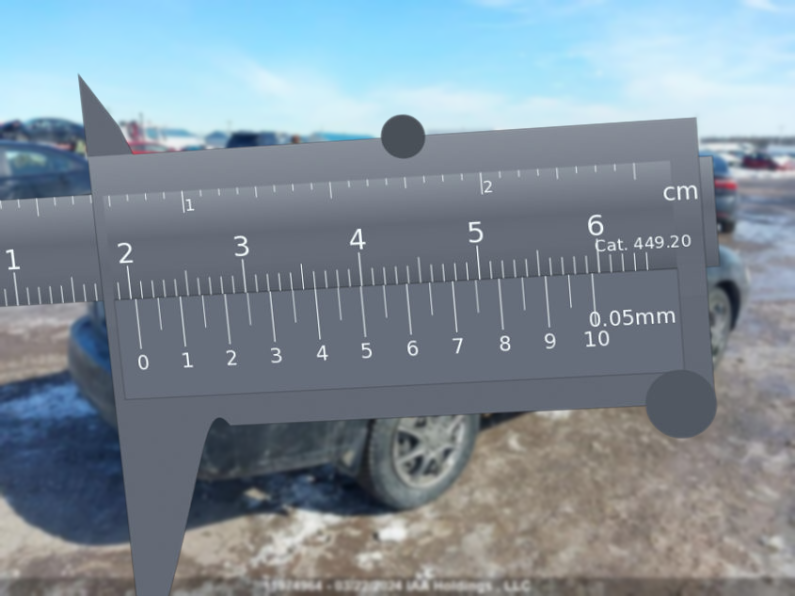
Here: 20.4mm
